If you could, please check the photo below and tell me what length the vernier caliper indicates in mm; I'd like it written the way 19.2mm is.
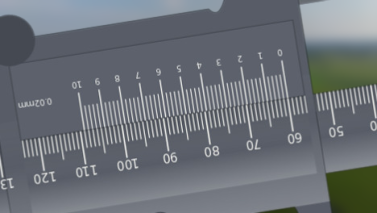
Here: 60.0mm
